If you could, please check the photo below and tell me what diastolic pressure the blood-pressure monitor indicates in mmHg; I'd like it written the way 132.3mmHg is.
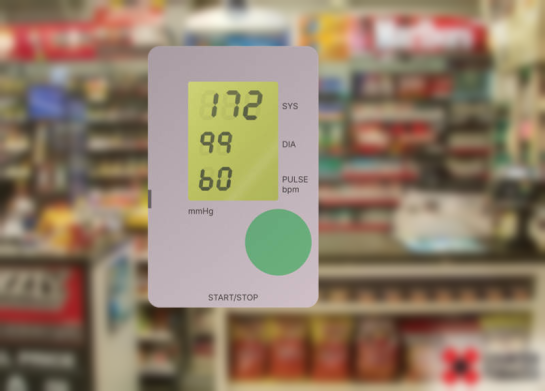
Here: 99mmHg
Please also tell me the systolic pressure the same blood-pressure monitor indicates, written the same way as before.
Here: 172mmHg
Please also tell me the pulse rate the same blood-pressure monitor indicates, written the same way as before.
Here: 60bpm
